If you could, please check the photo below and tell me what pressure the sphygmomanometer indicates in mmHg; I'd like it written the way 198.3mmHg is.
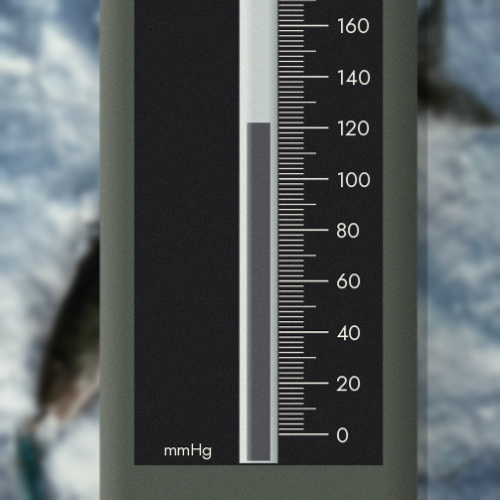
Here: 122mmHg
